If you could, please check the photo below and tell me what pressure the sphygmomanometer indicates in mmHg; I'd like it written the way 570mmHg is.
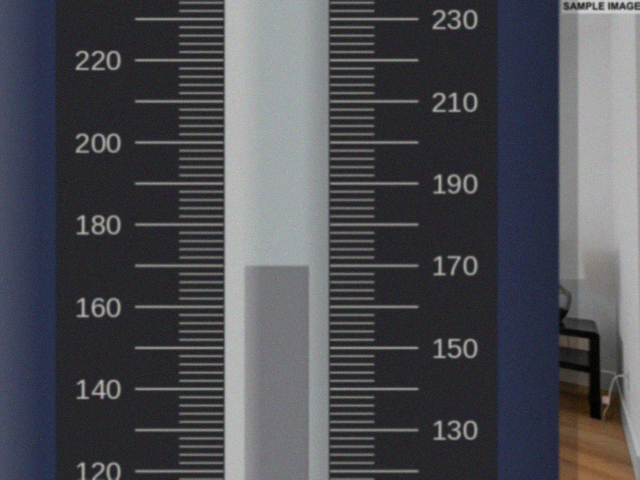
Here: 170mmHg
